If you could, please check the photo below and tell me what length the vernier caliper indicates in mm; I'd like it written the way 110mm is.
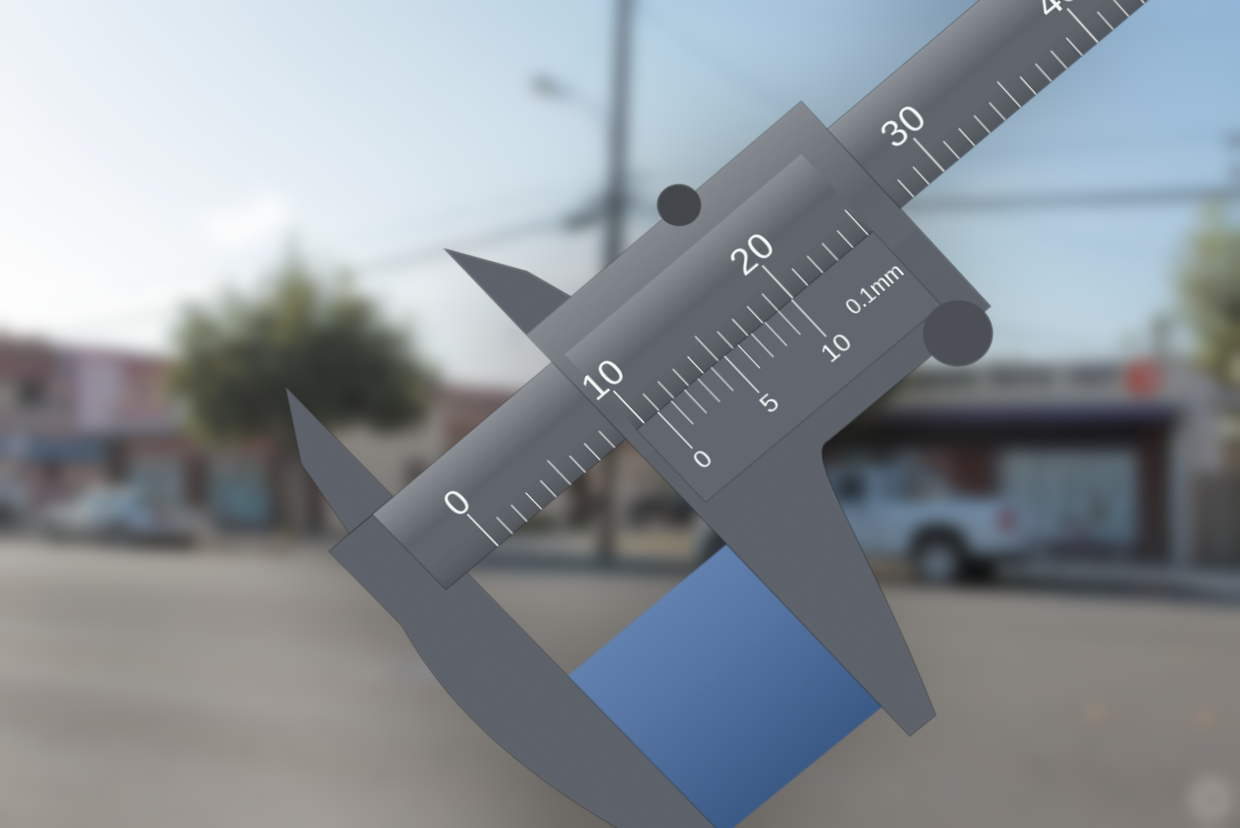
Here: 10.9mm
